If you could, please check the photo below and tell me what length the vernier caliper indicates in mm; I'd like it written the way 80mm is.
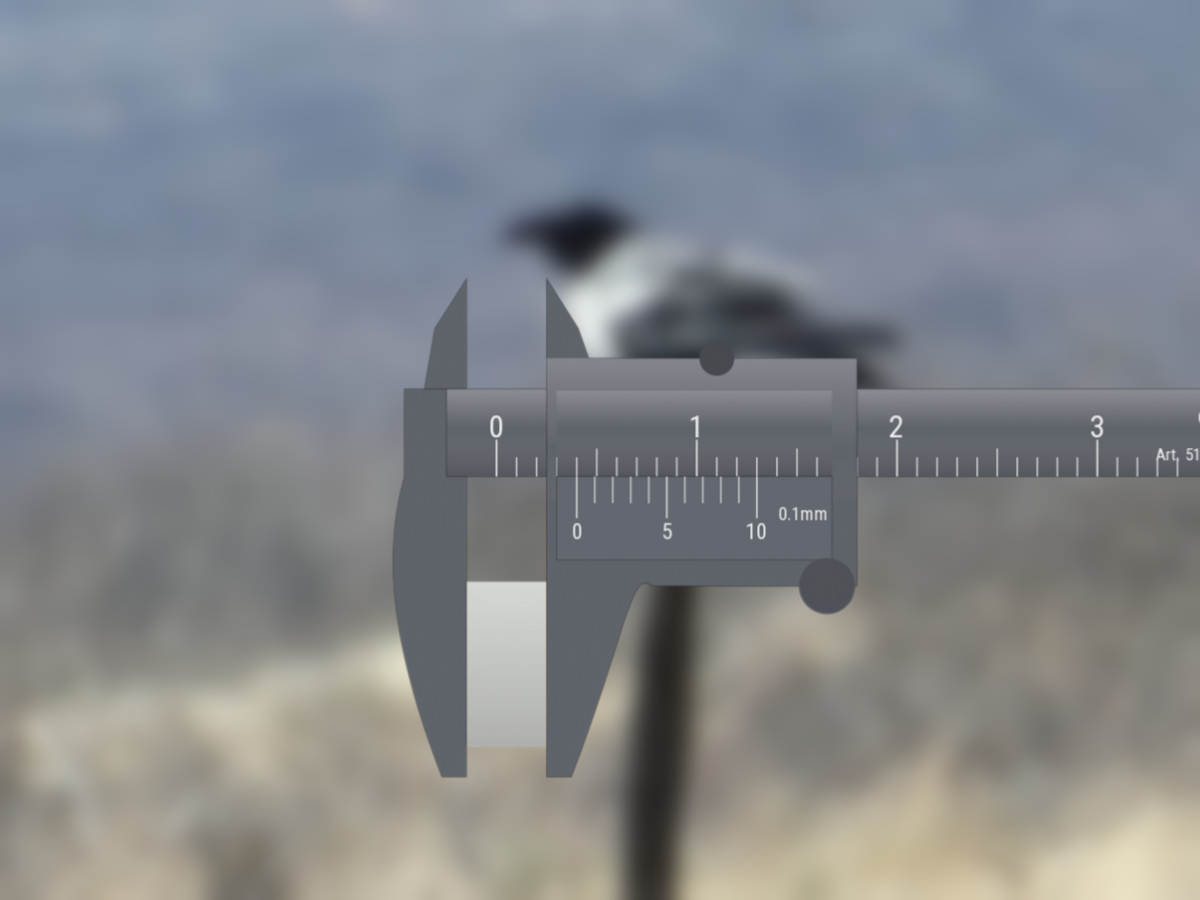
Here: 4.0mm
